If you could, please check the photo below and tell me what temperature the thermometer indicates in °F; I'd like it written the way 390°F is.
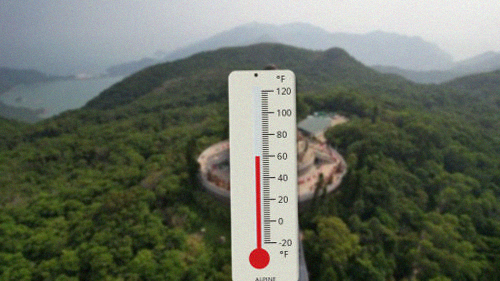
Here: 60°F
